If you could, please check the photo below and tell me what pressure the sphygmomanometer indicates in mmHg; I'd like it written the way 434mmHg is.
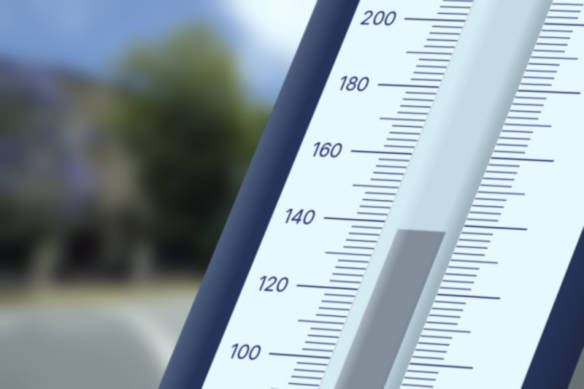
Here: 138mmHg
